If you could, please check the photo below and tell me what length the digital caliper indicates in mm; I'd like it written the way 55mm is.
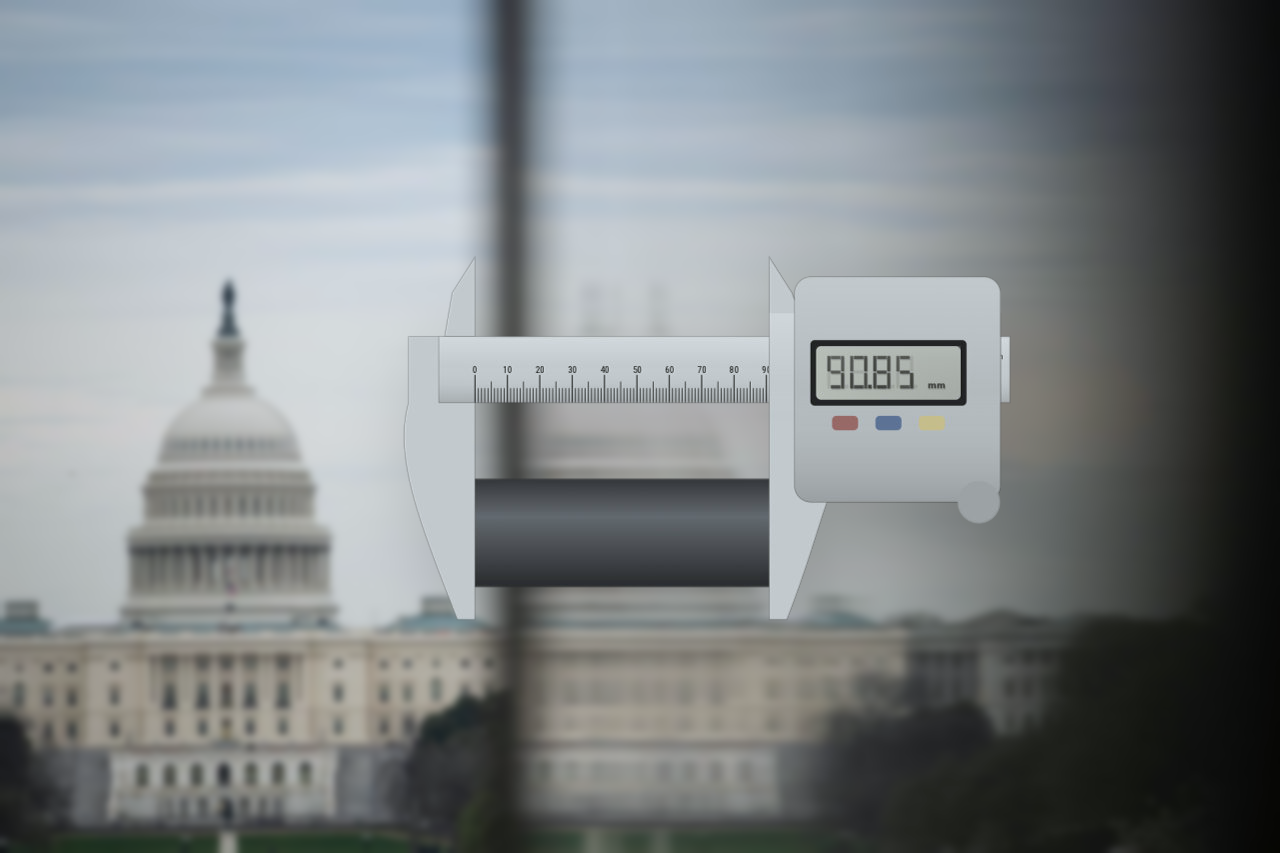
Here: 90.85mm
